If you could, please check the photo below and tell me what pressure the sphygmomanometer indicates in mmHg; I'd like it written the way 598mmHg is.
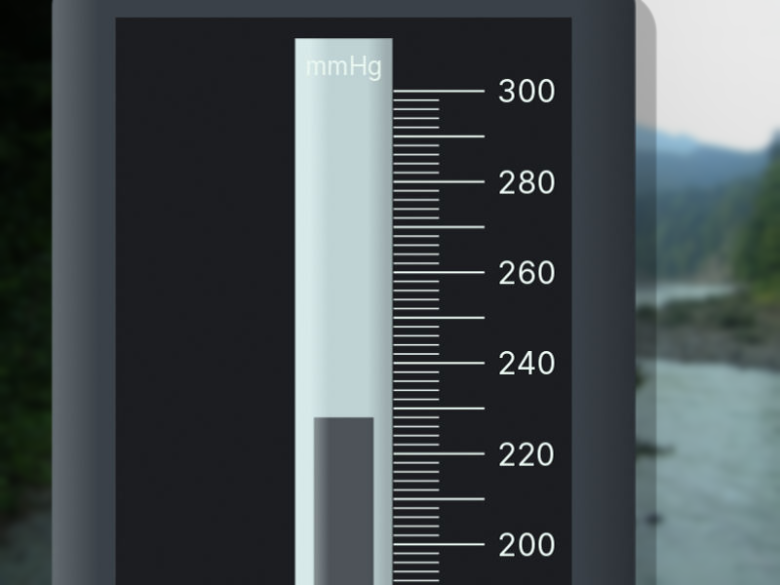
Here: 228mmHg
